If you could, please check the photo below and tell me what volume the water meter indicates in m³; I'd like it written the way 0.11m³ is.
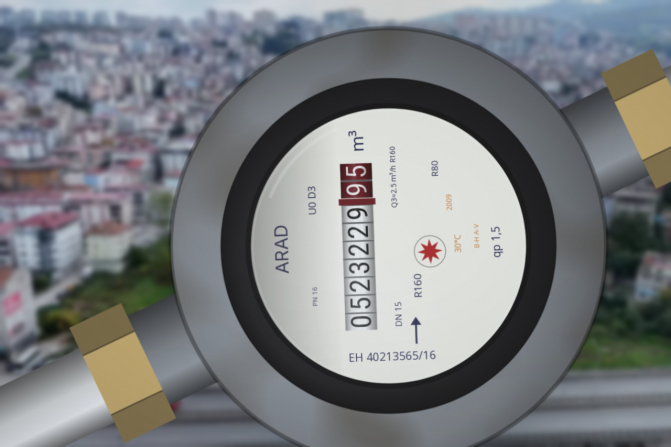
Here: 523229.95m³
